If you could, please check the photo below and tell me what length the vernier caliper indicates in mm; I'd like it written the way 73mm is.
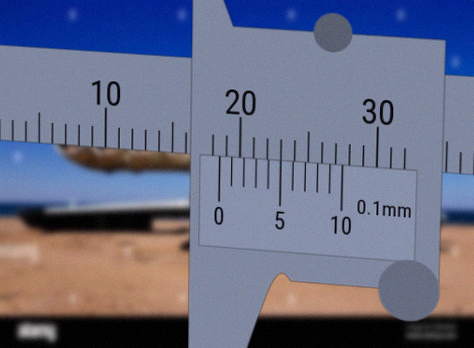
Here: 18.5mm
